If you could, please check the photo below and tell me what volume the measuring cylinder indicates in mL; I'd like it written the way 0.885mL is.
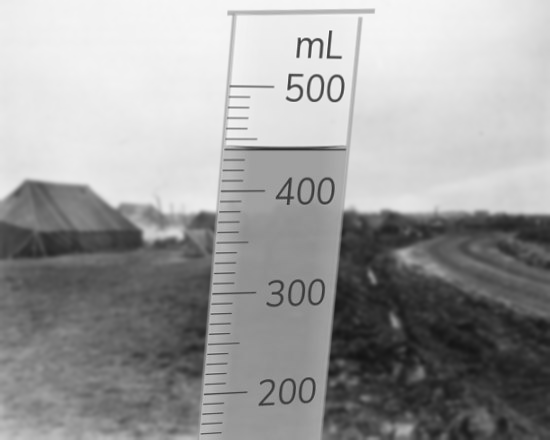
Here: 440mL
